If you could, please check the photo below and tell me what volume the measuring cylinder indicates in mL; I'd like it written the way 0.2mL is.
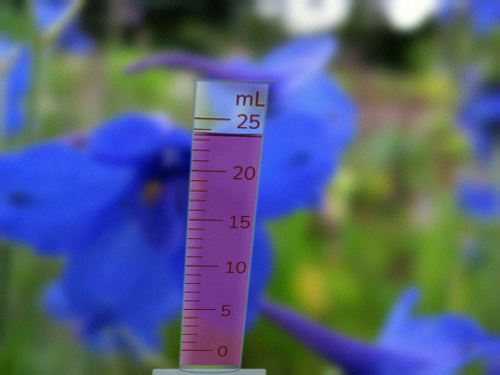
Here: 23.5mL
